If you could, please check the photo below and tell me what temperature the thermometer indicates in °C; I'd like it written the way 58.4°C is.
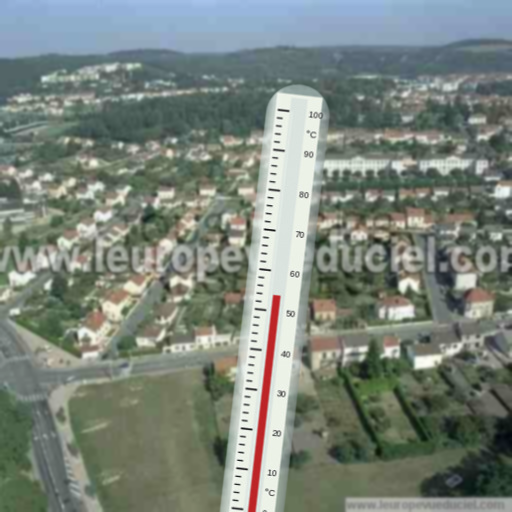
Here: 54°C
